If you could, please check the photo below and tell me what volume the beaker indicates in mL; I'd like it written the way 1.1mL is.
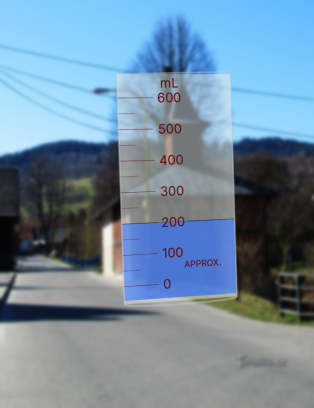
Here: 200mL
